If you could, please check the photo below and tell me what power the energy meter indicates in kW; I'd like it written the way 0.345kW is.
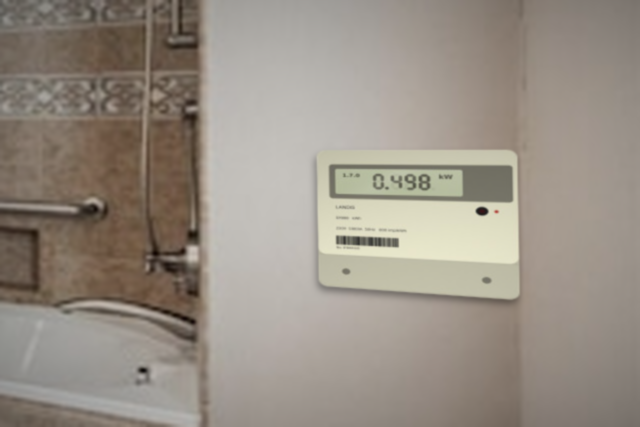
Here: 0.498kW
